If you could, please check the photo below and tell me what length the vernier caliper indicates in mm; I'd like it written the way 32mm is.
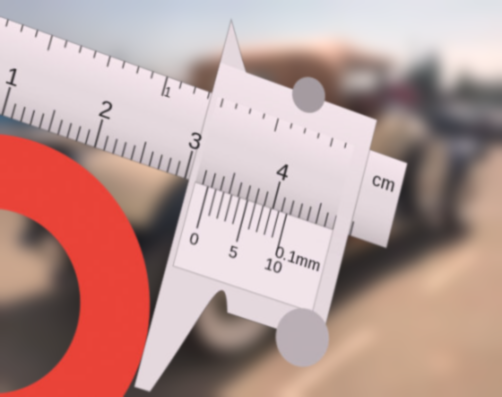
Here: 32.6mm
